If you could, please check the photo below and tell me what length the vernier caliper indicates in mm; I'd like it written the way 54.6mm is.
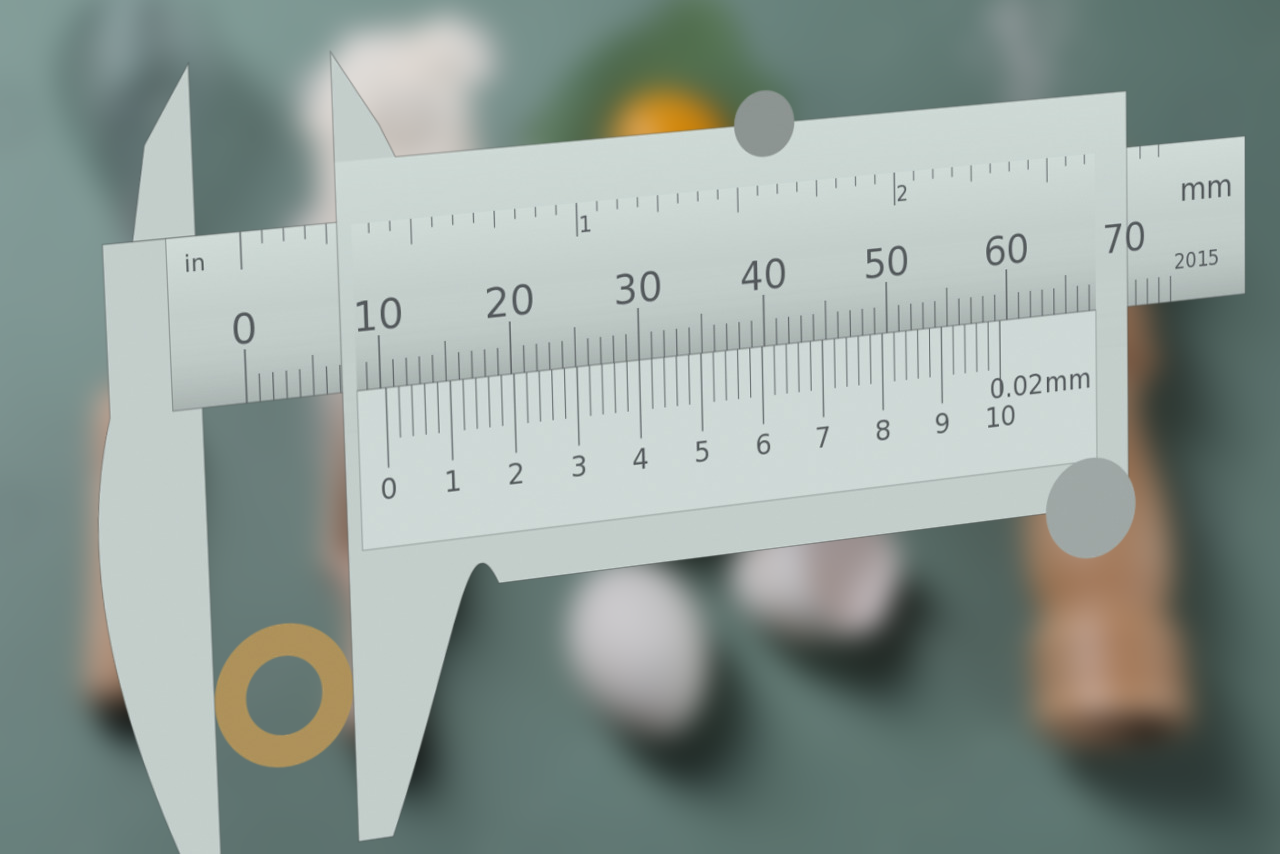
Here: 10.4mm
